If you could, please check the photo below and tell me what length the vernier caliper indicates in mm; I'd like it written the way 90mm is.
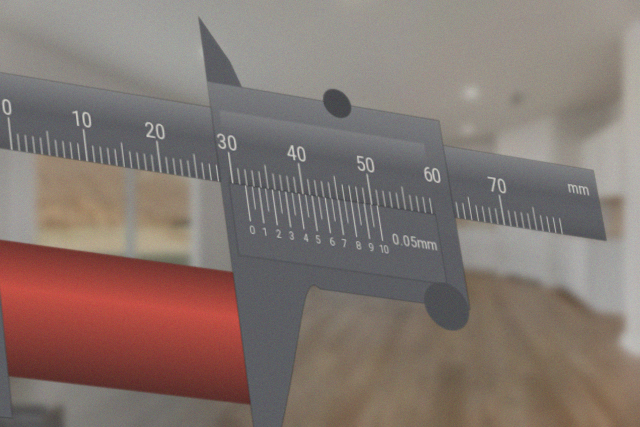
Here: 31.8mm
